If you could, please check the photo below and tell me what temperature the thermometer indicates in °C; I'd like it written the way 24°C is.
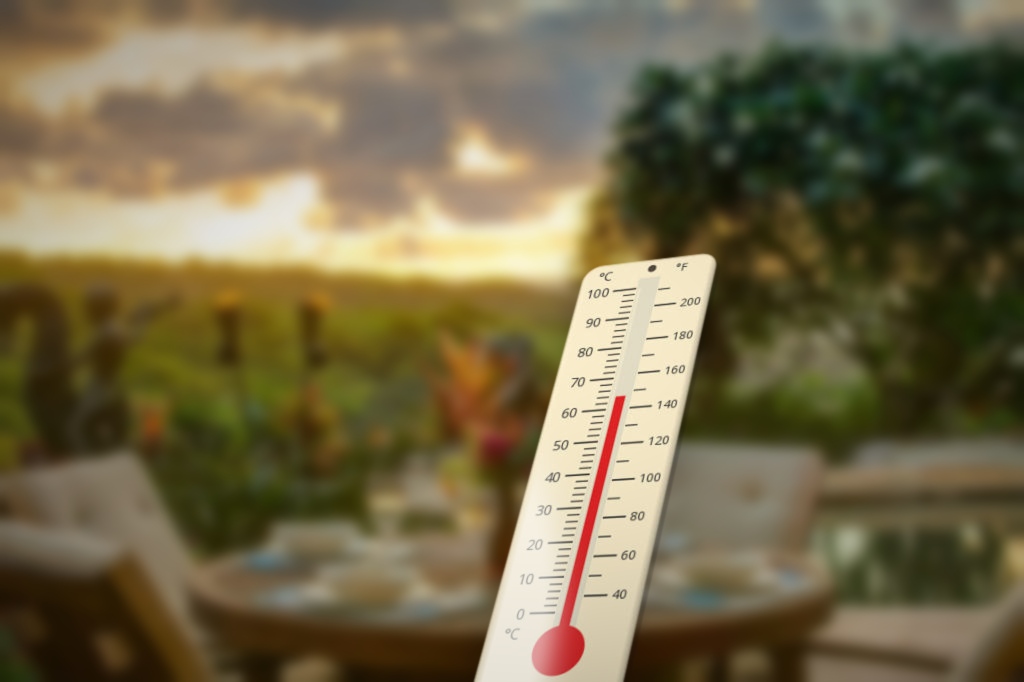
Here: 64°C
